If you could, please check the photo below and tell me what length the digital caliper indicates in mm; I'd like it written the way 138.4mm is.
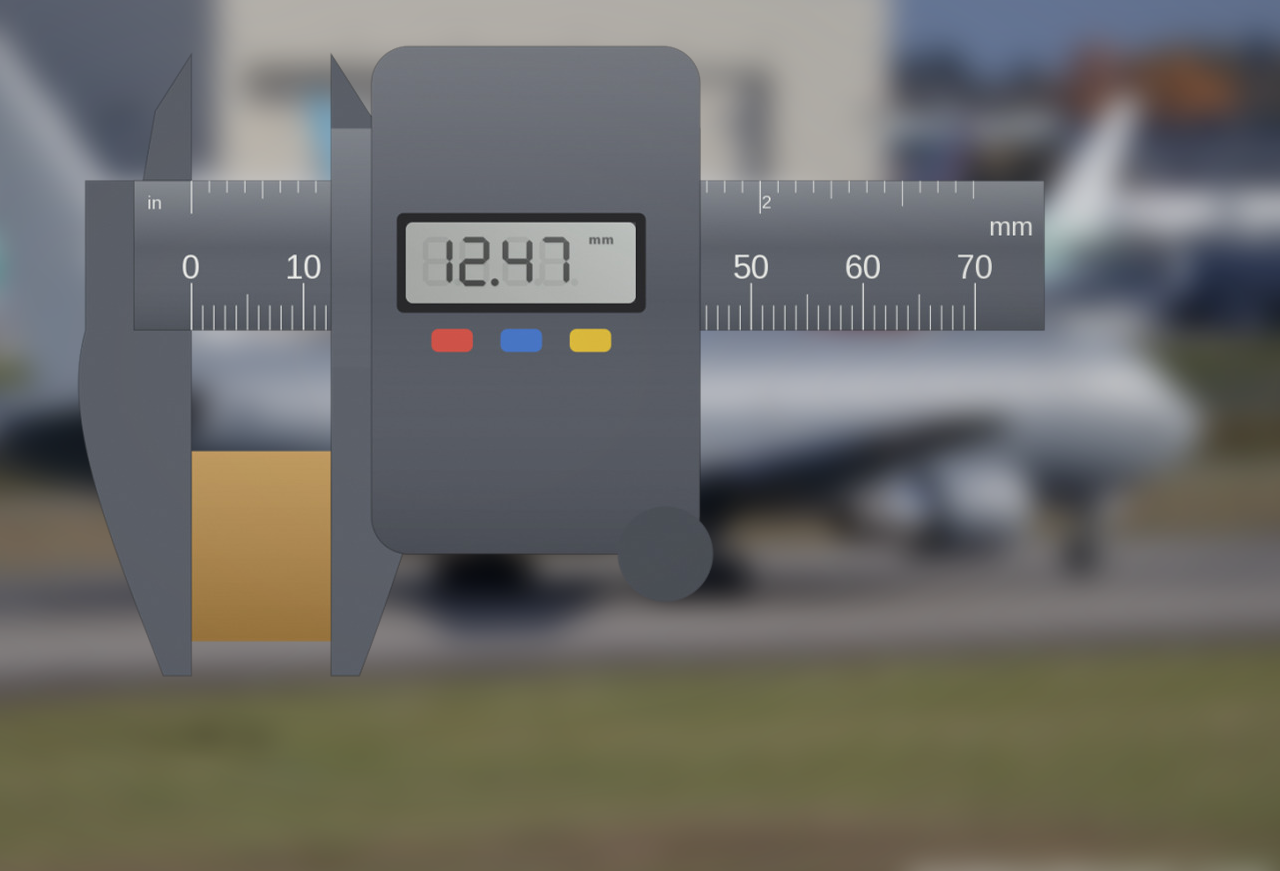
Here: 12.47mm
